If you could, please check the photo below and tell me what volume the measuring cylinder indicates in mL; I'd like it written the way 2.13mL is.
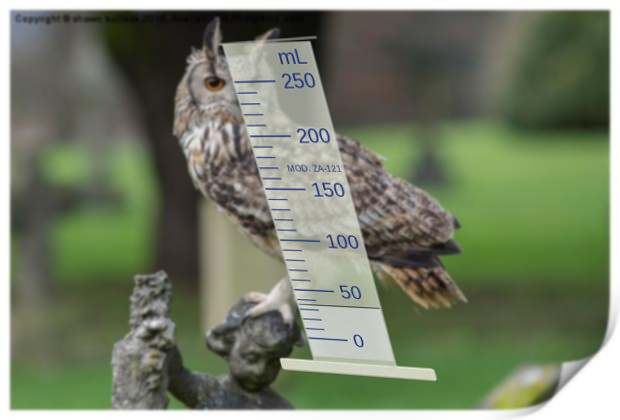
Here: 35mL
